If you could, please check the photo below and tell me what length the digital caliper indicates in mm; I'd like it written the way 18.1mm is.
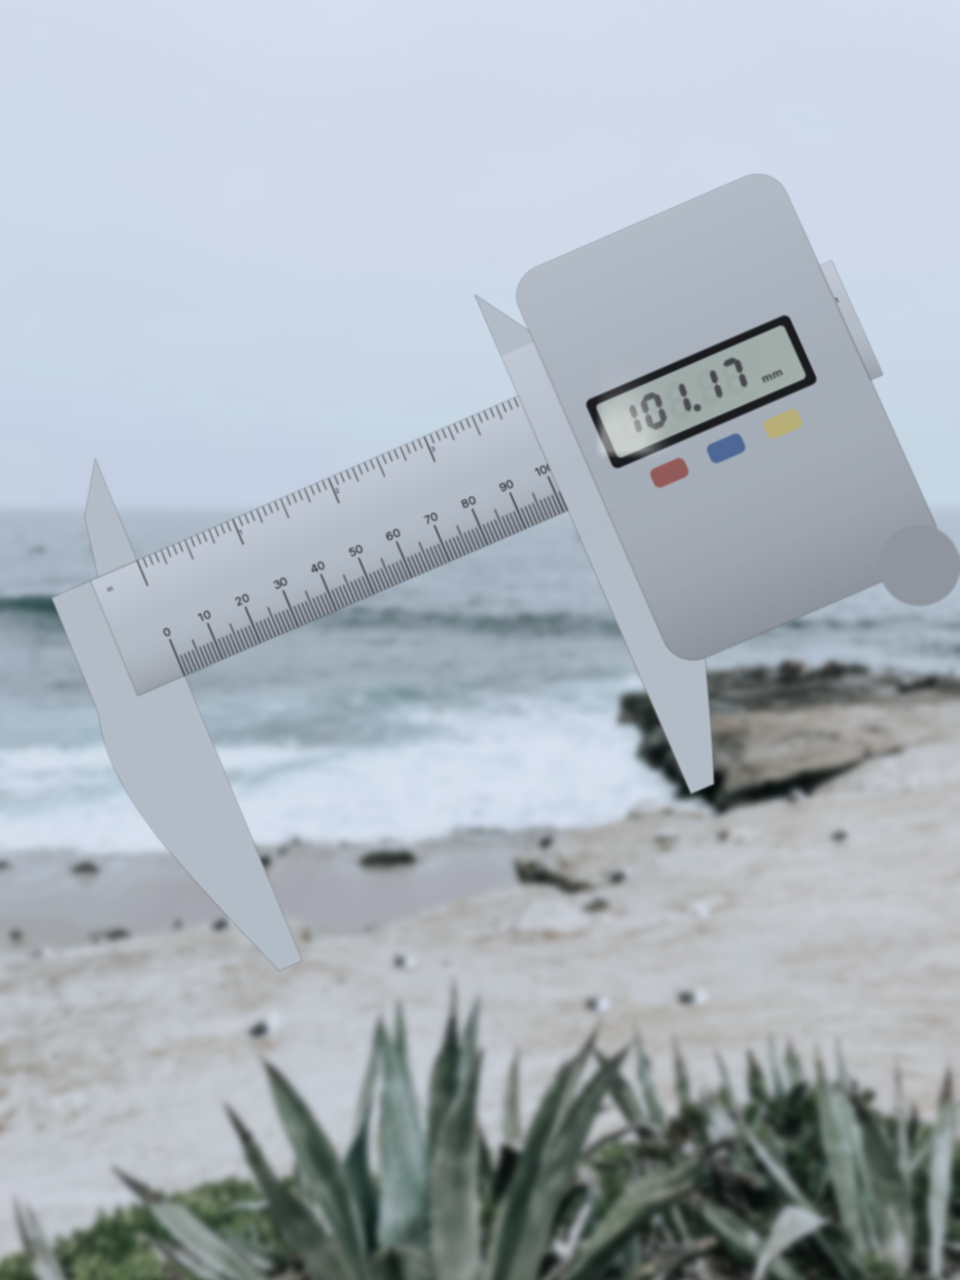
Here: 101.17mm
